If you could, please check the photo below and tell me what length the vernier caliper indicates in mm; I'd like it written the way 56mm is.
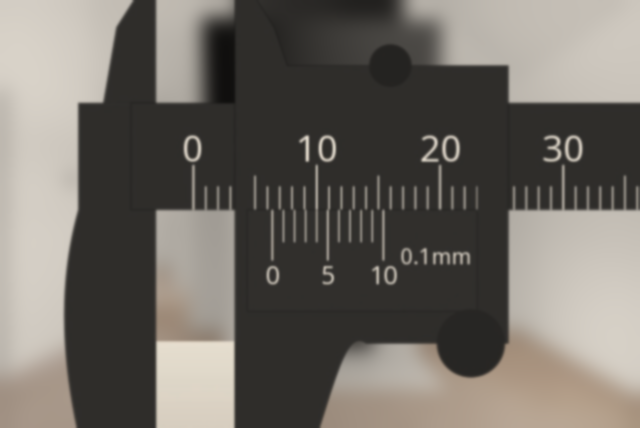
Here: 6.4mm
